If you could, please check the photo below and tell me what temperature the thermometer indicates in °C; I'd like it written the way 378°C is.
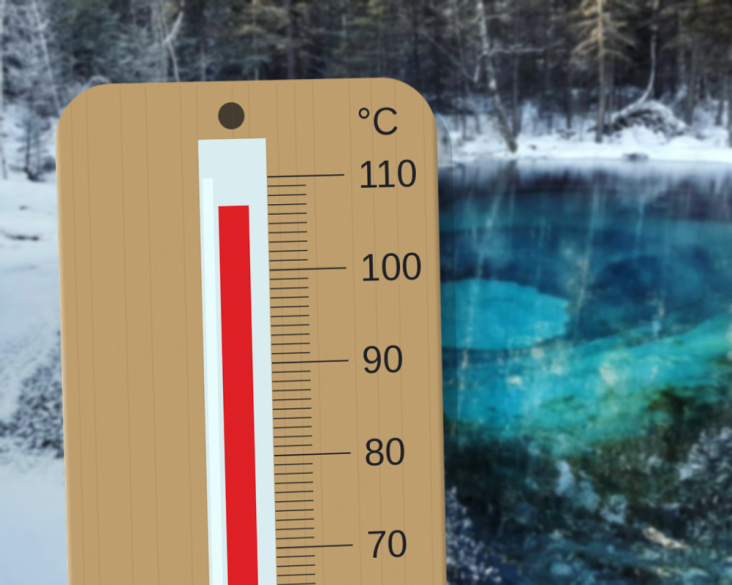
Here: 107°C
